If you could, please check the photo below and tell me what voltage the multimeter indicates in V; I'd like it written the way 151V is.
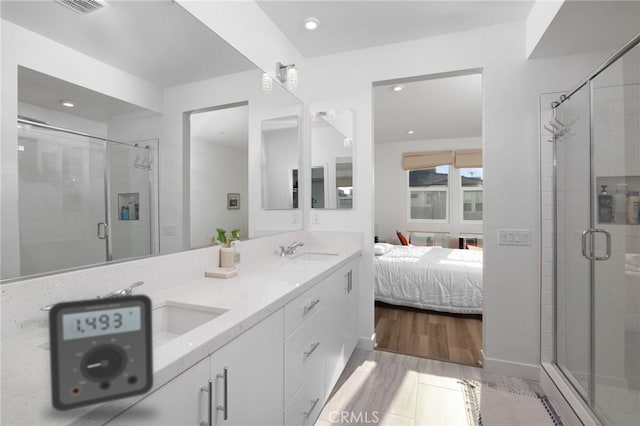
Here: 1.493V
